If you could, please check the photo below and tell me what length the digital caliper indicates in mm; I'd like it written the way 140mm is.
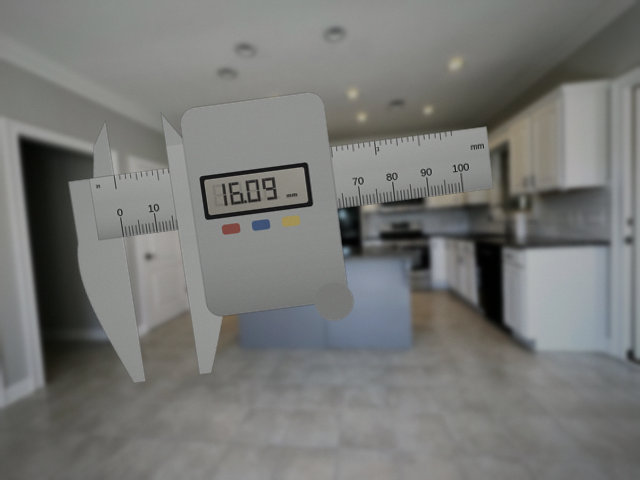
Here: 16.09mm
